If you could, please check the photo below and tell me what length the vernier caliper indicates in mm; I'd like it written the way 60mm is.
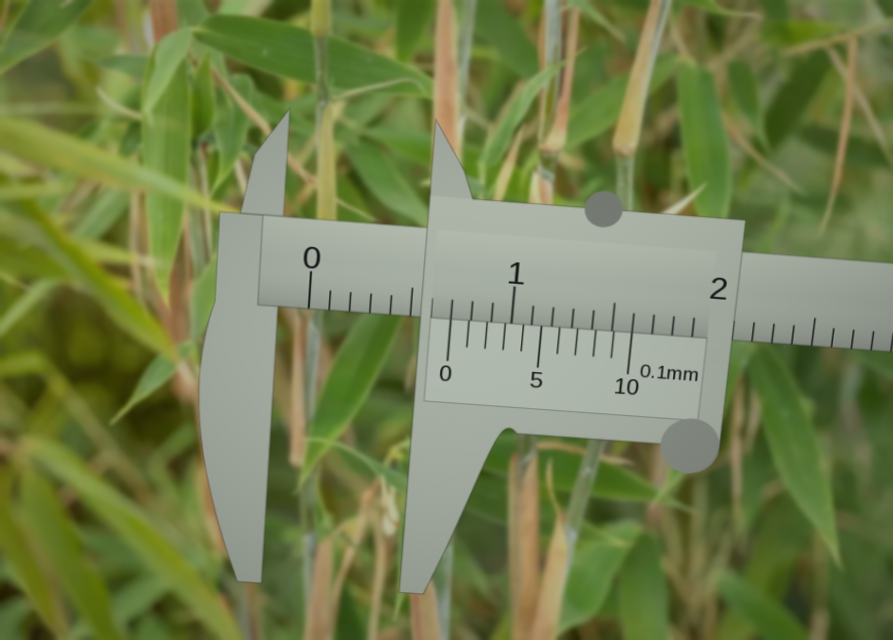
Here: 7.0mm
